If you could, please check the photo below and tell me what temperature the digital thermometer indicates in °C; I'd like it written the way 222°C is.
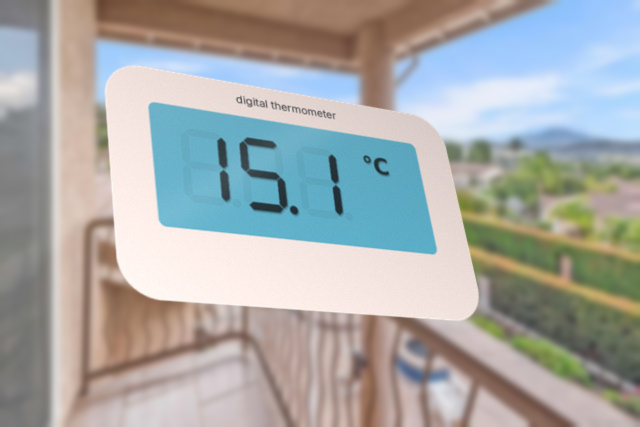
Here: 15.1°C
